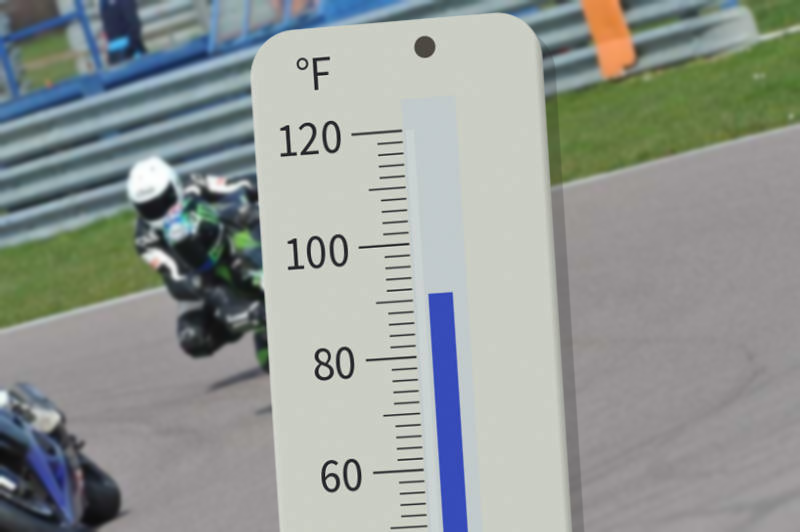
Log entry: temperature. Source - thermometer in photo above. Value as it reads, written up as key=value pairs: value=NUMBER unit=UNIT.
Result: value=91 unit=°F
